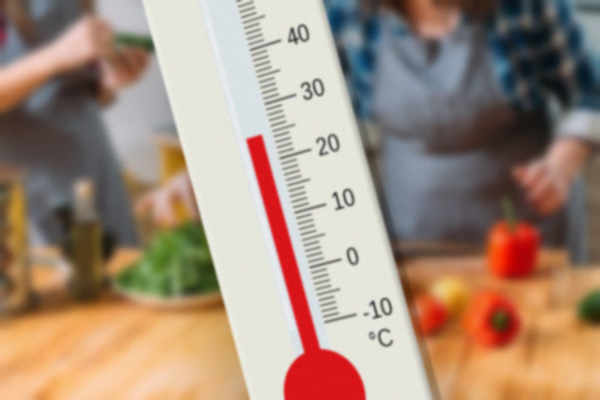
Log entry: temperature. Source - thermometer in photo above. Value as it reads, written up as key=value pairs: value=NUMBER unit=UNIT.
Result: value=25 unit=°C
